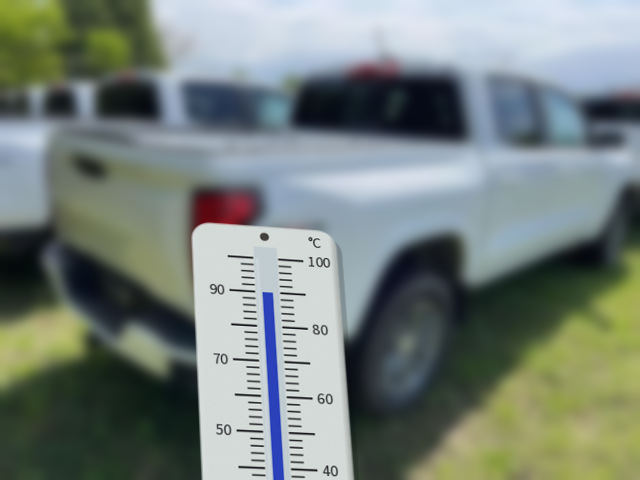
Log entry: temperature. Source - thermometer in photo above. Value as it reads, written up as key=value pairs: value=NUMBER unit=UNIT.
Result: value=90 unit=°C
